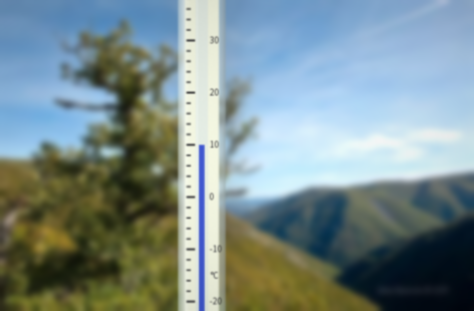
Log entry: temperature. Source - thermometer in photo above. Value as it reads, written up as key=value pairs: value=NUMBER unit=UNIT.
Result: value=10 unit=°C
